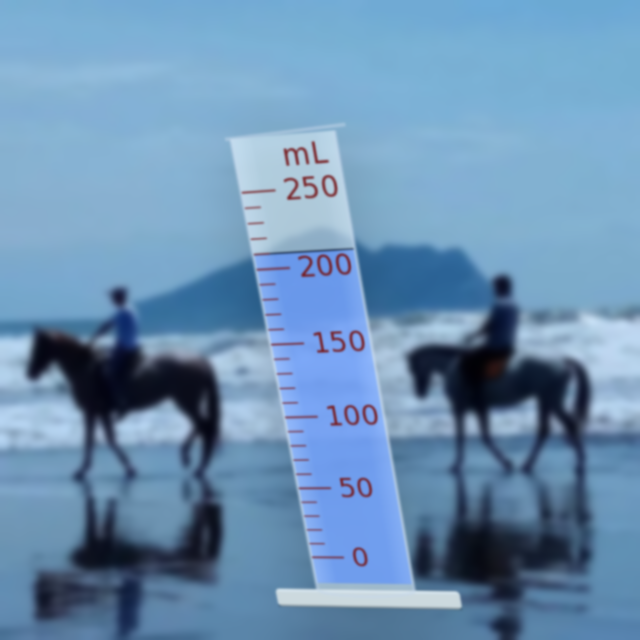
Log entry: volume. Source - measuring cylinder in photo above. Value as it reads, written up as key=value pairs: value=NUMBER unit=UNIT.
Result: value=210 unit=mL
